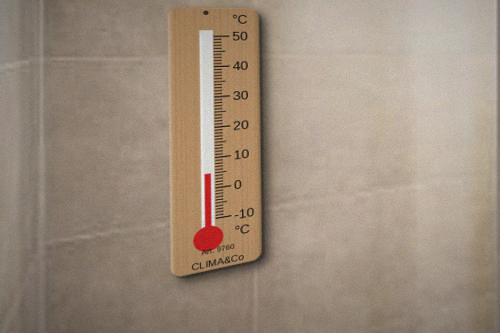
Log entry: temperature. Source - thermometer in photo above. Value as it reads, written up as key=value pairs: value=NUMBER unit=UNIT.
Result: value=5 unit=°C
